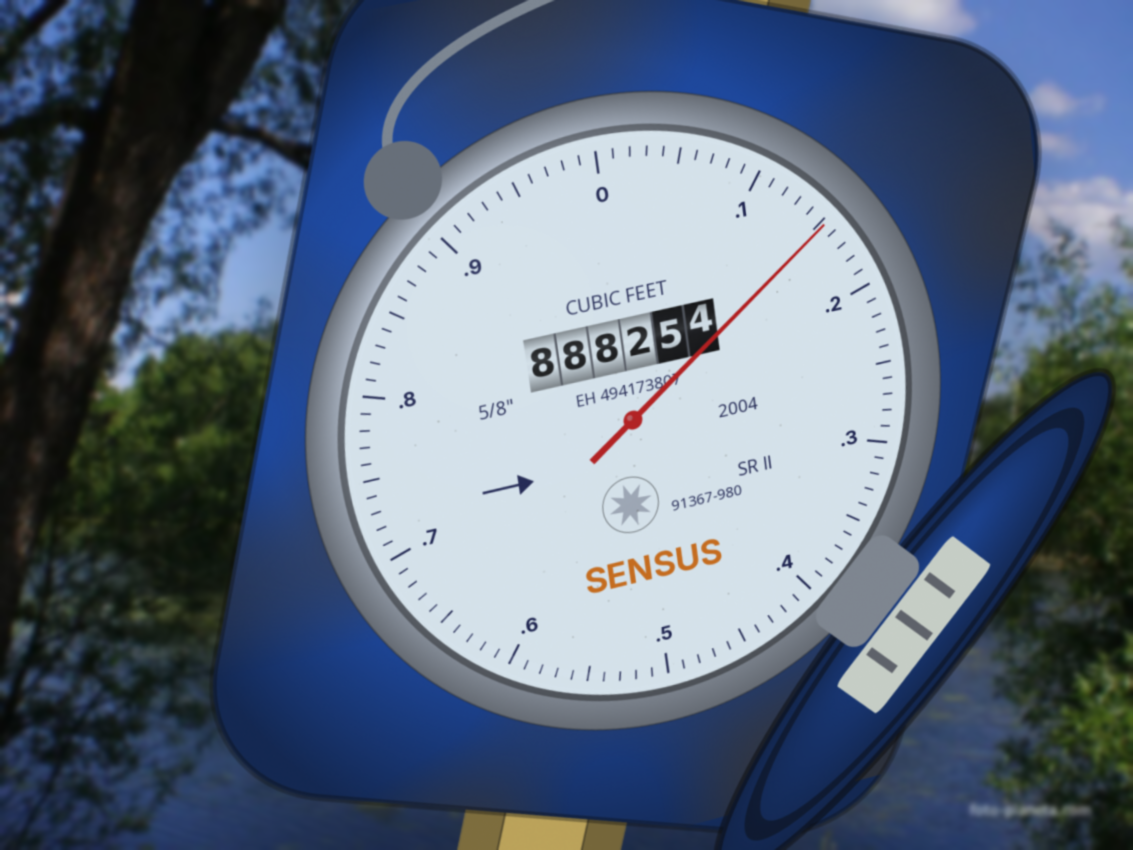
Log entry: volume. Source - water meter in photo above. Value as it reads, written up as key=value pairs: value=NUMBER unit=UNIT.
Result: value=888254.15 unit=ft³
